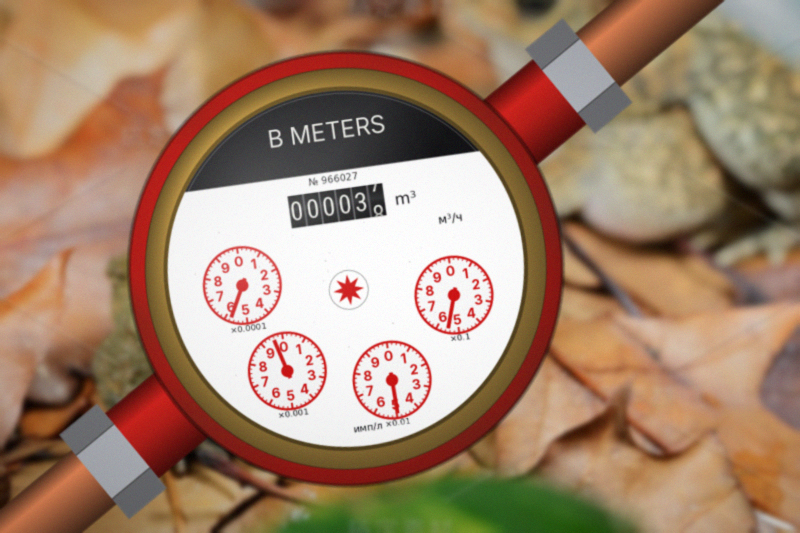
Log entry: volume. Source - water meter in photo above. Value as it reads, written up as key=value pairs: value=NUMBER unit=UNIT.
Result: value=37.5495 unit=m³
